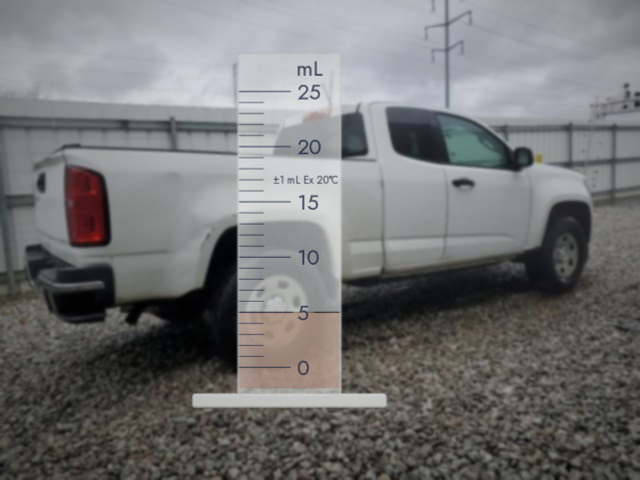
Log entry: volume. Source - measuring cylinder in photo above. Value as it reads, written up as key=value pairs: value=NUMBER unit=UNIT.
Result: value=5 unit=mL
